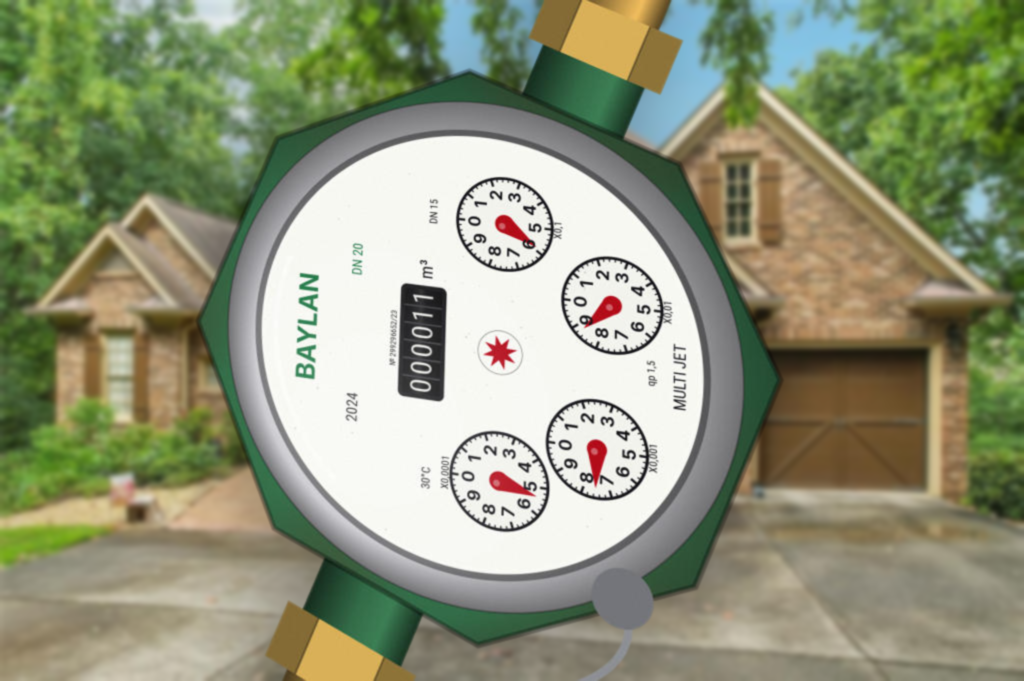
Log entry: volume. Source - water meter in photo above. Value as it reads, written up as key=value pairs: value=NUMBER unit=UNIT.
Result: value=11.5875 unit=m³
